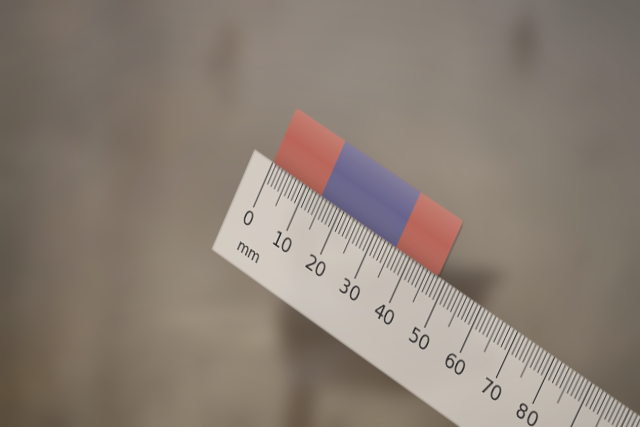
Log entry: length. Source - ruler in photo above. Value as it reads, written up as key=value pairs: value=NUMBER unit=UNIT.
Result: value=48 unit=mm
